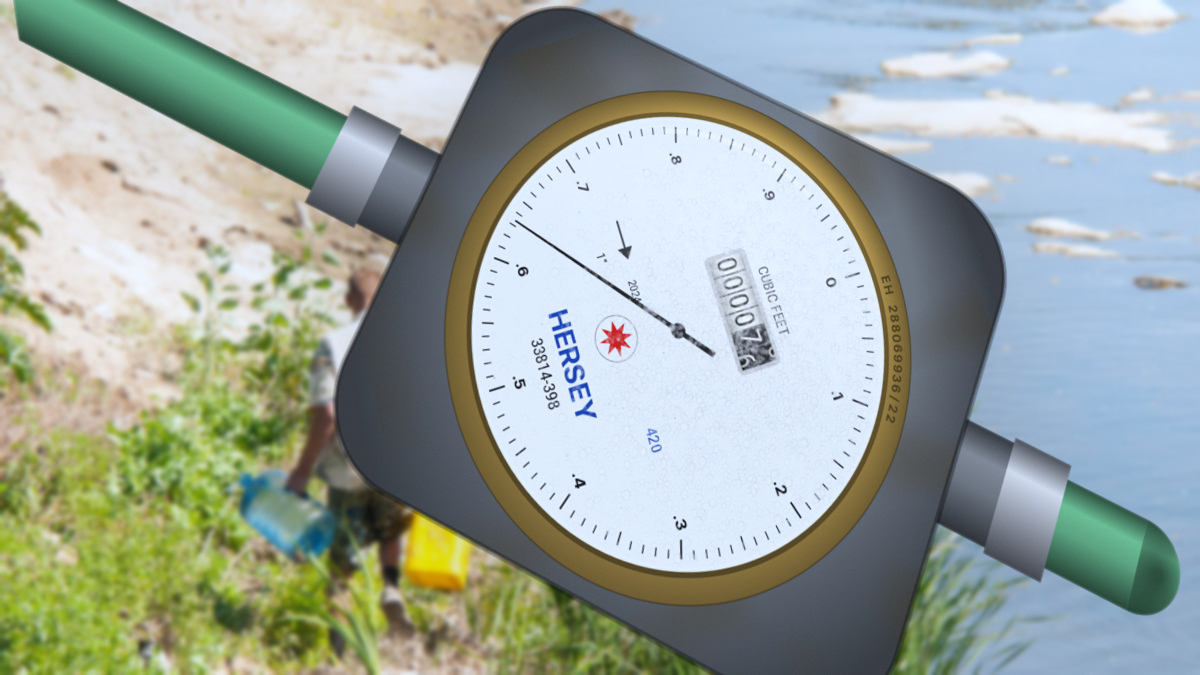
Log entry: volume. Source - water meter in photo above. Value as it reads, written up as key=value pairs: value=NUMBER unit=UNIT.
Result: value=75.63 unit=ft³
